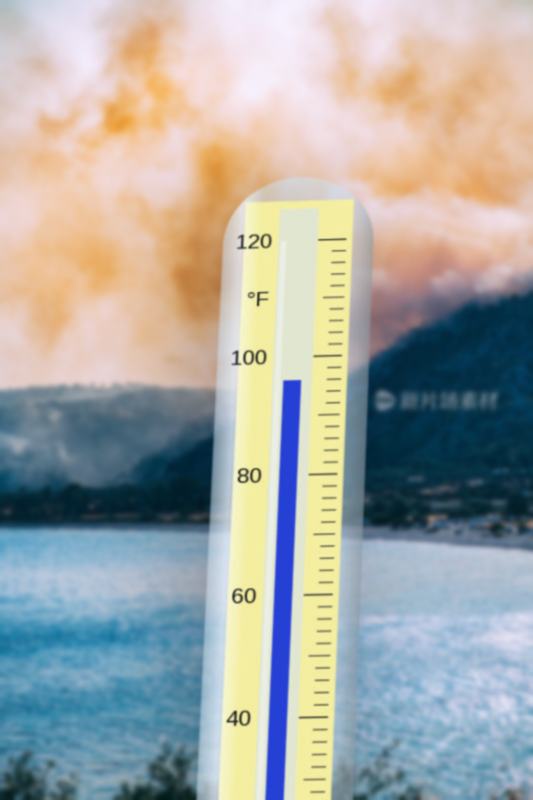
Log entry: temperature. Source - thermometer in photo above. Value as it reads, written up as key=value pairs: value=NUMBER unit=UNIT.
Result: value=96 unit=°F
